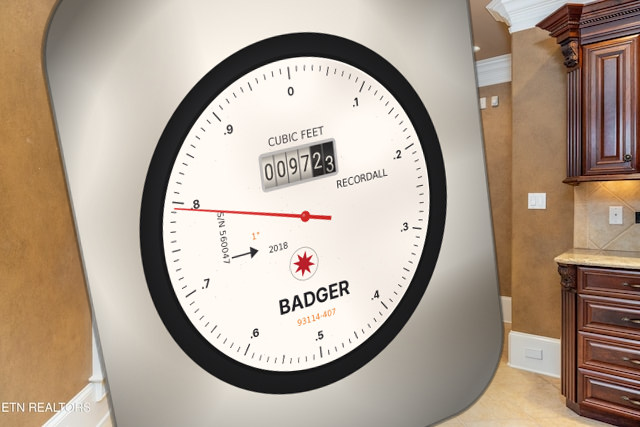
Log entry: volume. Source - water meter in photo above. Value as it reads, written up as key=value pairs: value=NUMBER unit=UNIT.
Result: value=9722.79 unit=ft³
